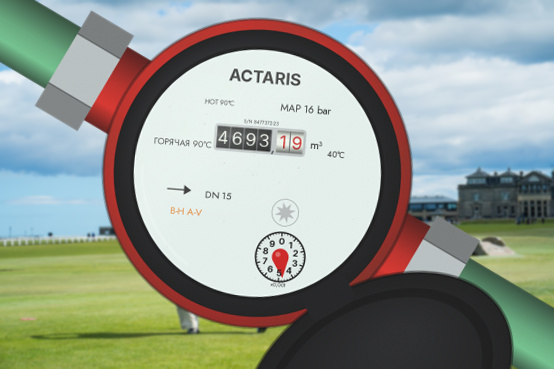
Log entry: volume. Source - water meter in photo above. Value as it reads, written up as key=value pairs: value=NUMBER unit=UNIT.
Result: value=4693.194 unit=m³
